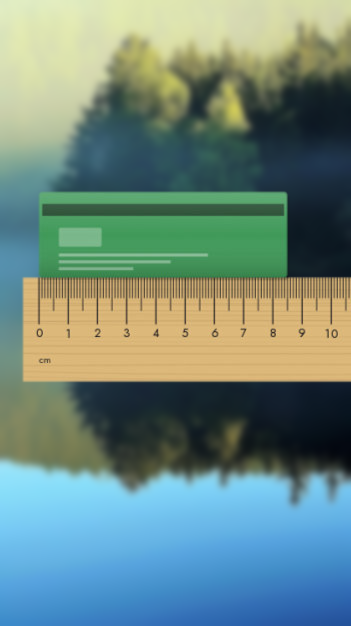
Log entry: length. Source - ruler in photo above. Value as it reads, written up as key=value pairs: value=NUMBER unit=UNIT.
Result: value=8.5 unit=cm
